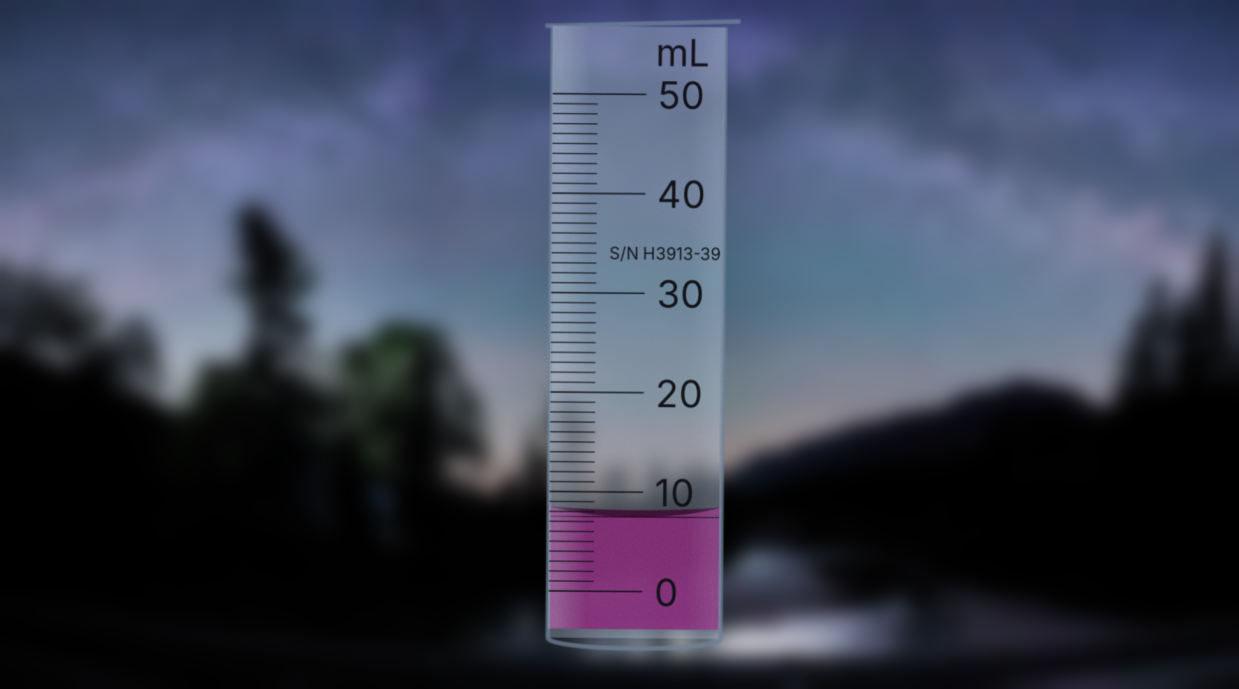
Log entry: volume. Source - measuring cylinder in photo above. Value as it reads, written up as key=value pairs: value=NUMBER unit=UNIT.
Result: value=7.5 unit=mL
